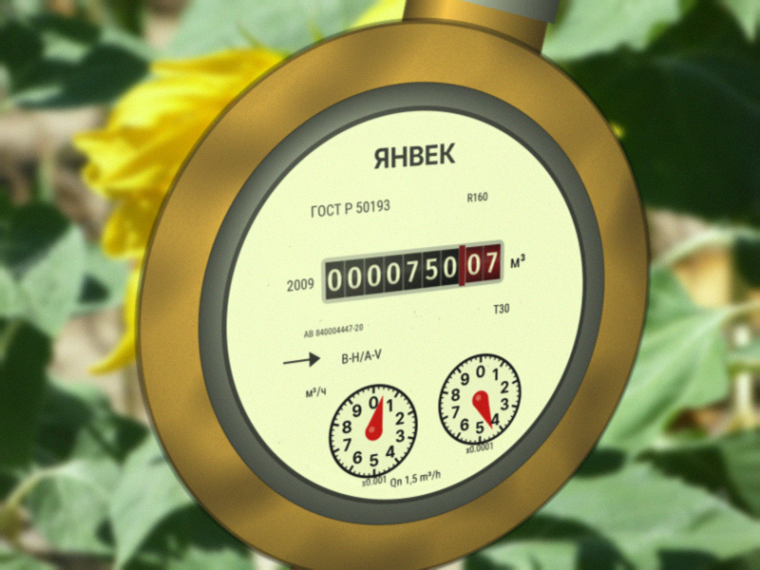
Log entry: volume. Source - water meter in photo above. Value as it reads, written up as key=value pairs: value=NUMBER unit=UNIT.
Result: value=750.0704 unit=m³
